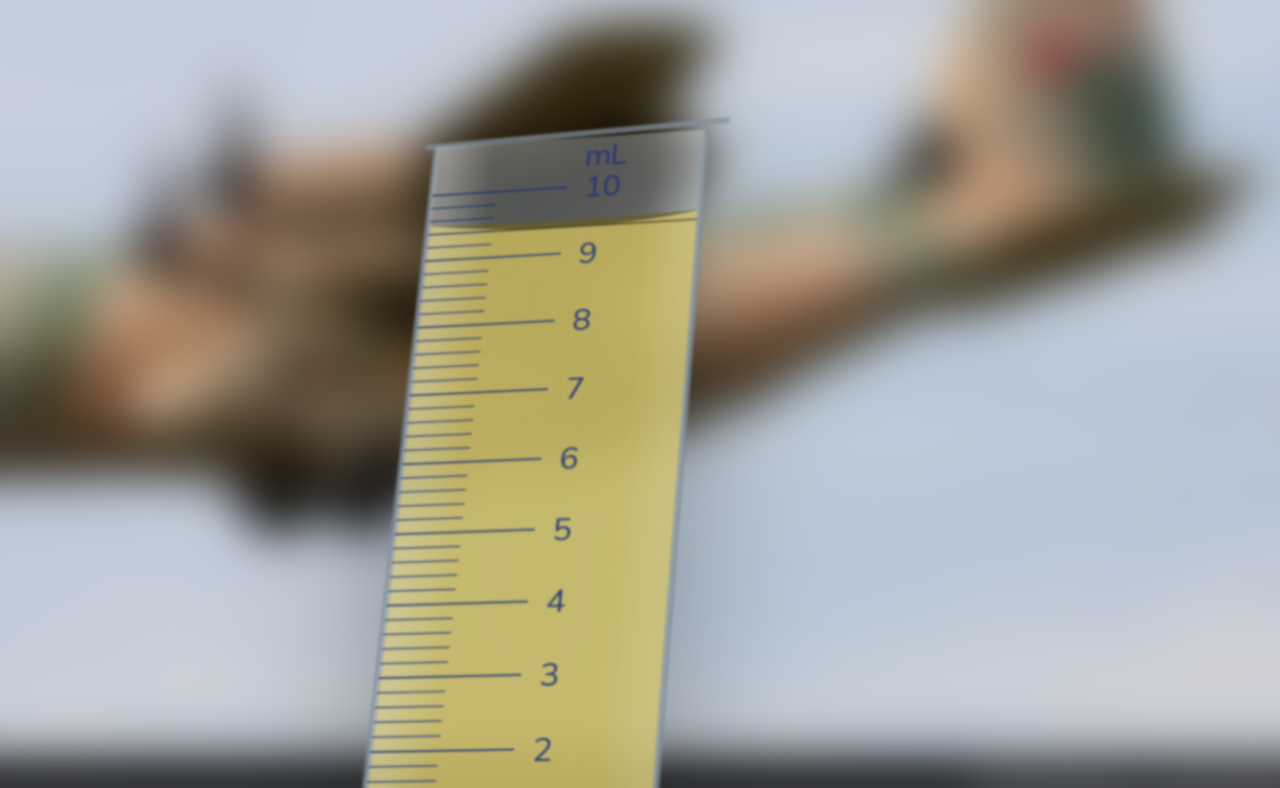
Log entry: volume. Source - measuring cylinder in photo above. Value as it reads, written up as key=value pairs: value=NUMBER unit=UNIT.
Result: value=9.4 unit=mL
